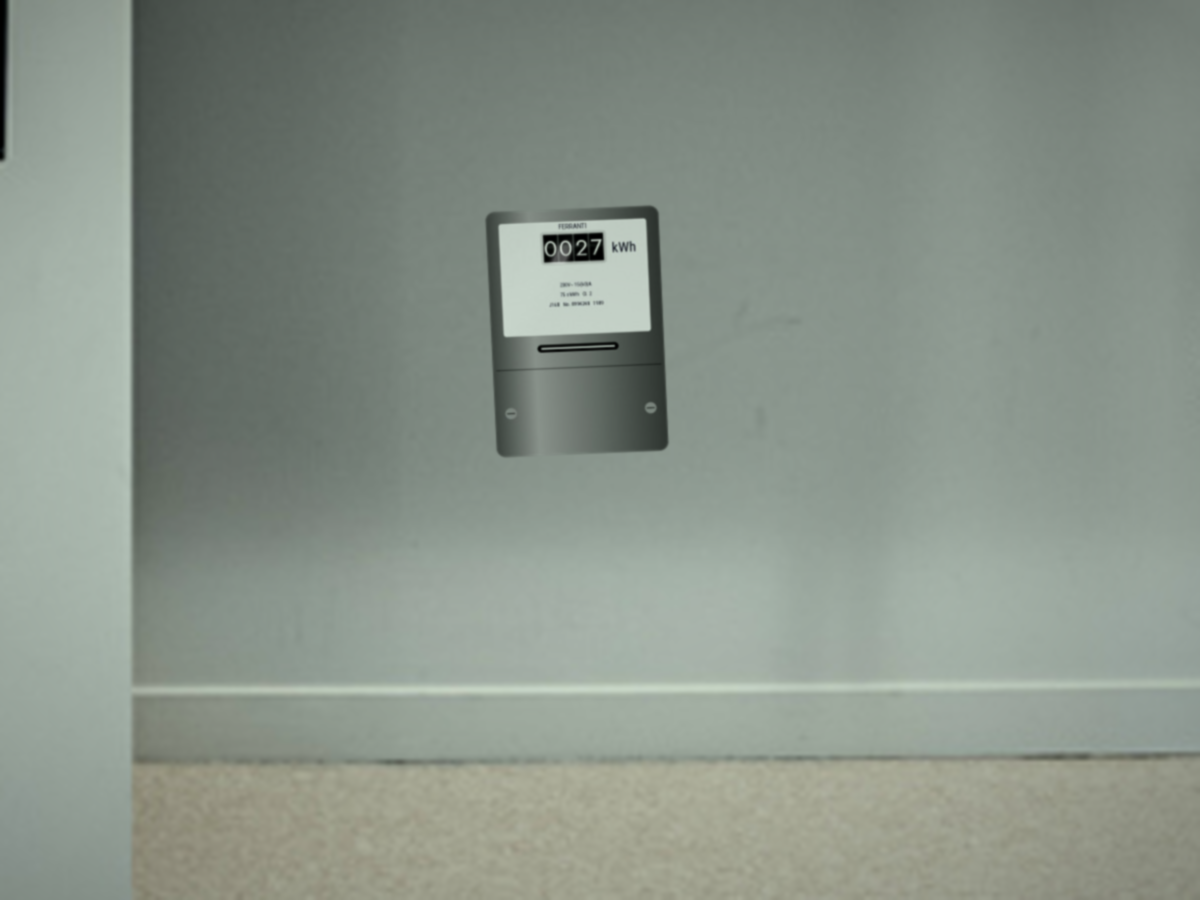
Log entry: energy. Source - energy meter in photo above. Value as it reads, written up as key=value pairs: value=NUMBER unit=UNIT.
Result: value=27 unit=kWh
